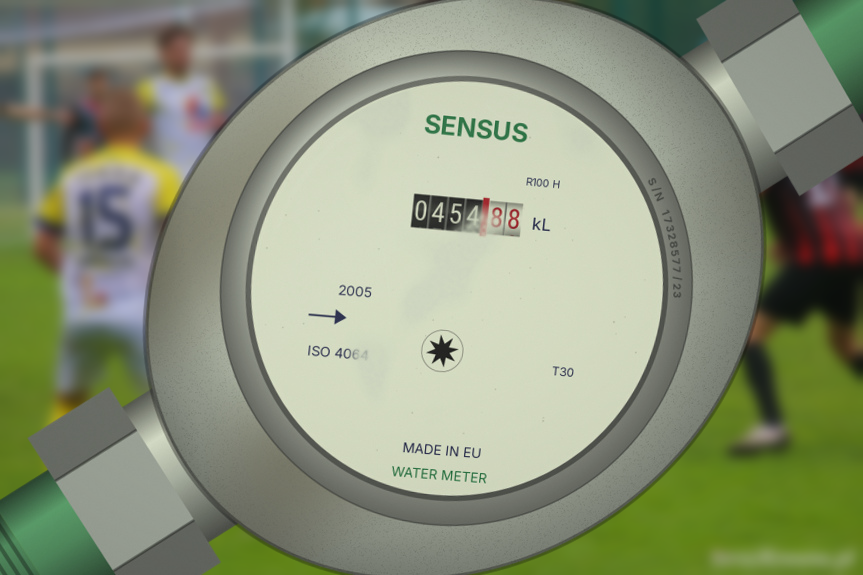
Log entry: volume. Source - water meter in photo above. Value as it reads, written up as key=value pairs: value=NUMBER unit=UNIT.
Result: value=454.88 unit=kL
